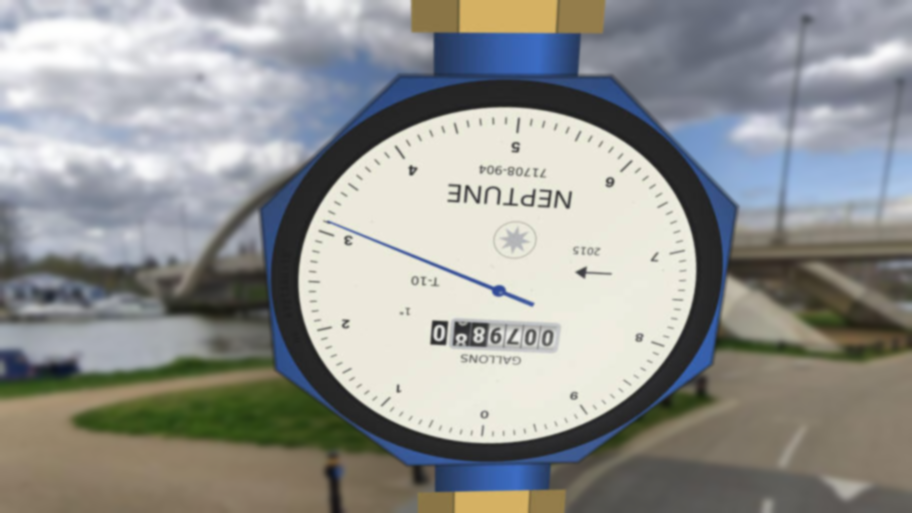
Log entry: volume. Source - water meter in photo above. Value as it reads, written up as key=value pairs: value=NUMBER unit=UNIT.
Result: value=79883.1 unit=gal
